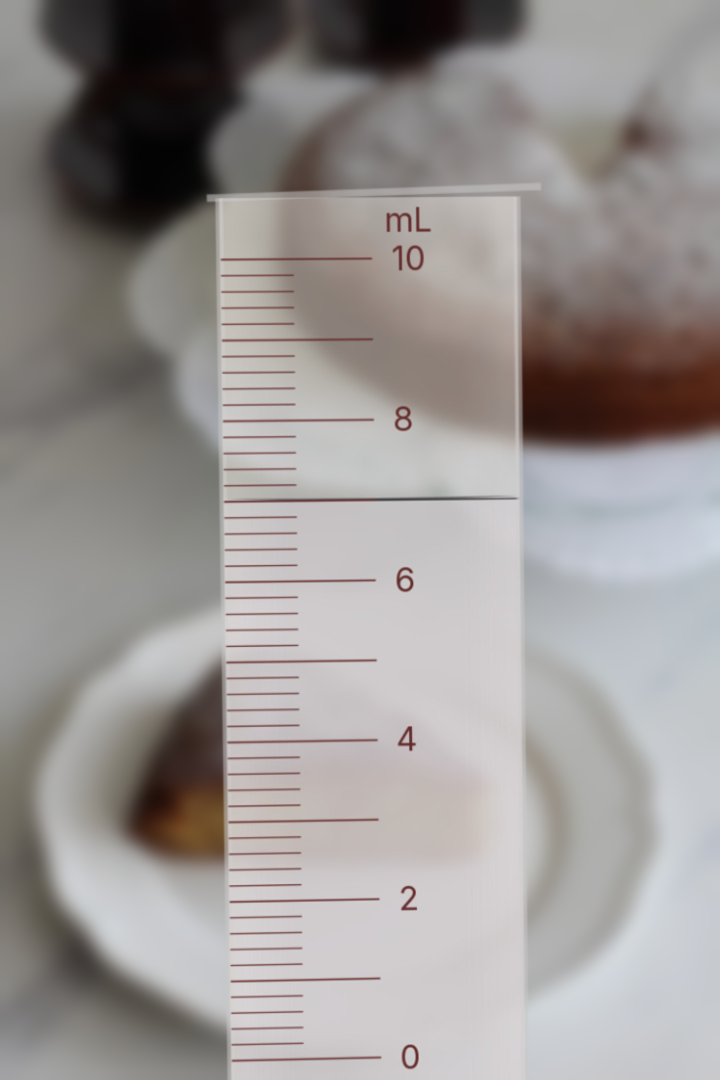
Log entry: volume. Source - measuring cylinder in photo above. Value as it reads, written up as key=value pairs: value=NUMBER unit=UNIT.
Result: value=7 unit=mL
